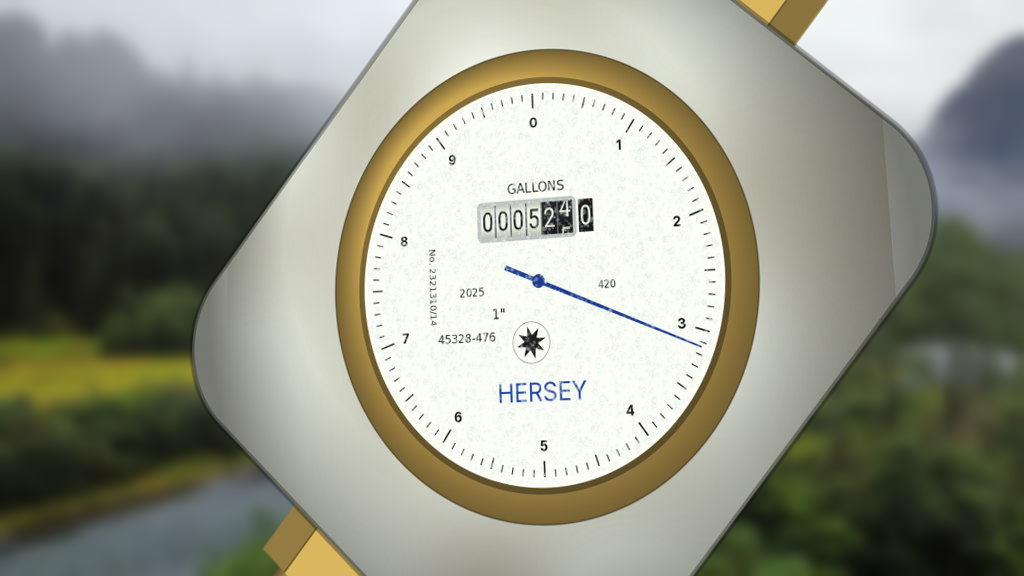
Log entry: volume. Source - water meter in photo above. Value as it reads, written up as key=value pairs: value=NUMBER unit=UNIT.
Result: value=5243.1 unit=gal
